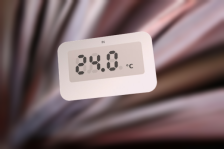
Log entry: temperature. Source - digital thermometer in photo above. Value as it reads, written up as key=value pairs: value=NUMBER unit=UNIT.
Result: value=24.0 unit=°C
